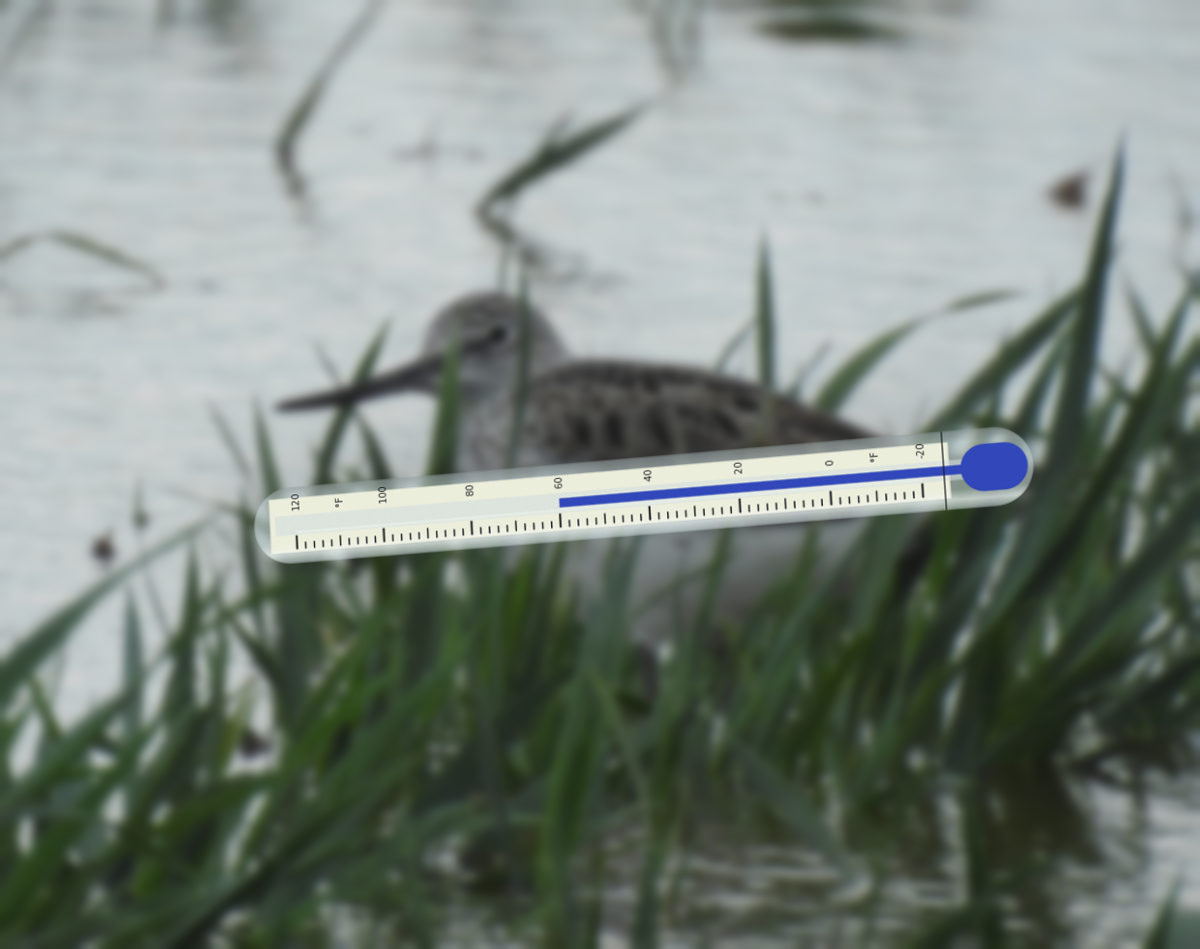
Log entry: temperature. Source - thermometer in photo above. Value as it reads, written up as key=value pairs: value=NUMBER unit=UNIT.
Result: value=60 unit=°F
